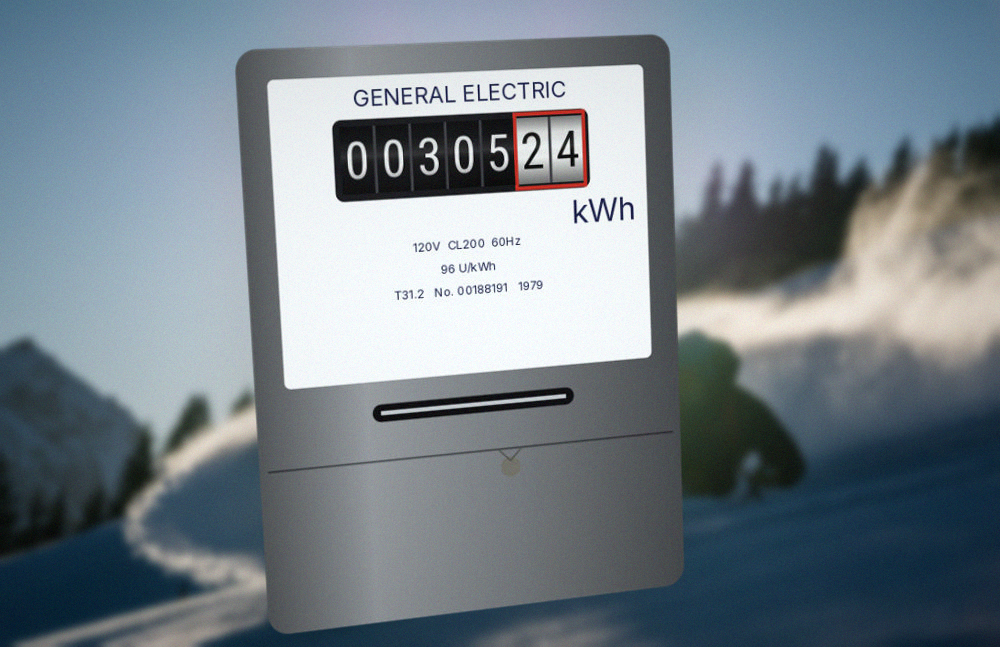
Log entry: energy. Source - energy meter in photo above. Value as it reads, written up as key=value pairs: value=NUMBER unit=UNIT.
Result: value=305.24 unit=kWh
